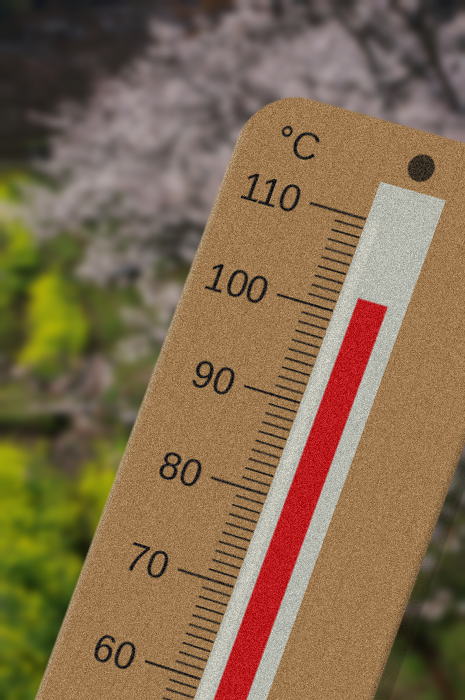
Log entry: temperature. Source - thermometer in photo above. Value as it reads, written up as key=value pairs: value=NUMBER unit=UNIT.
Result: value=102 unit=°C
